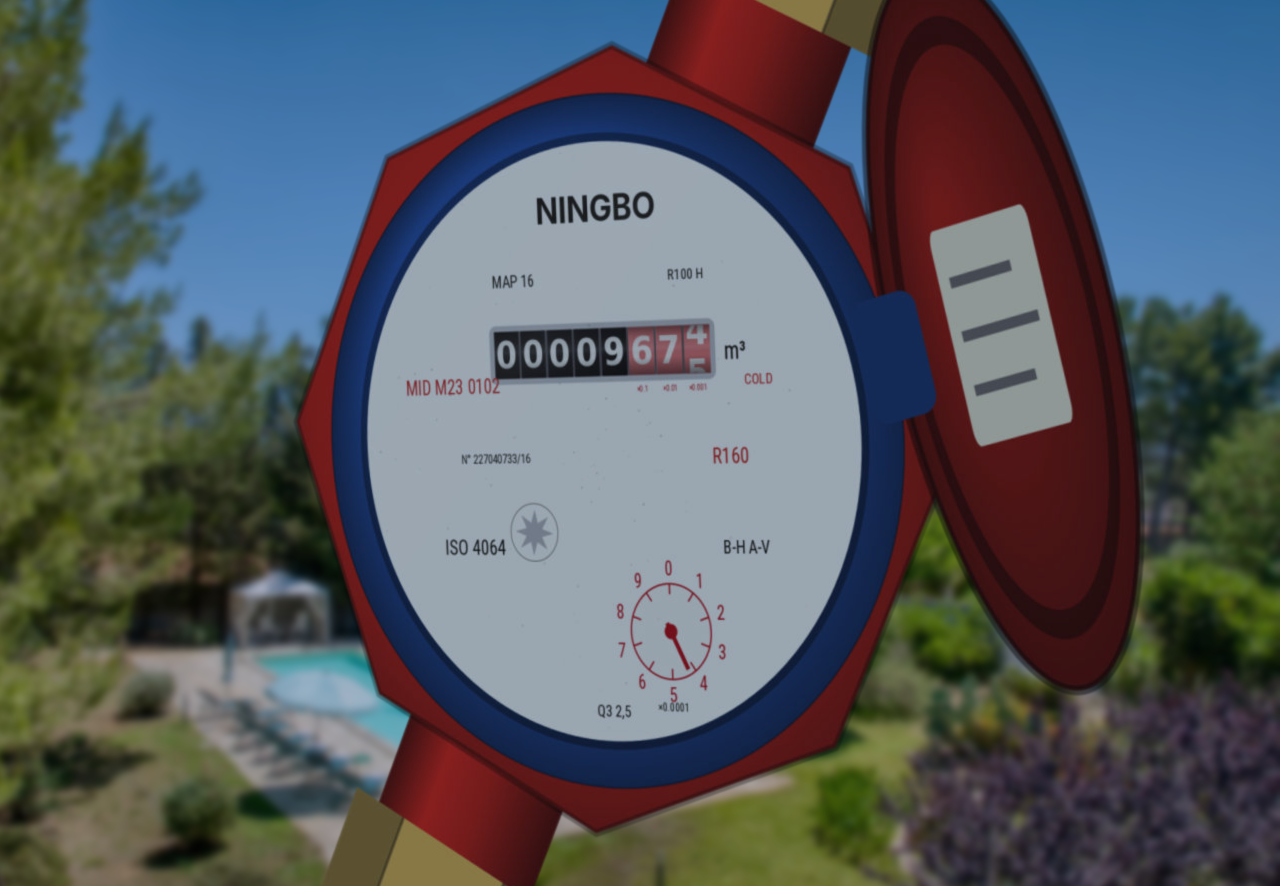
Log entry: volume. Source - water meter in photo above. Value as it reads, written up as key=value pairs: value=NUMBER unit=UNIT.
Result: value=9.6744 unit=m³
